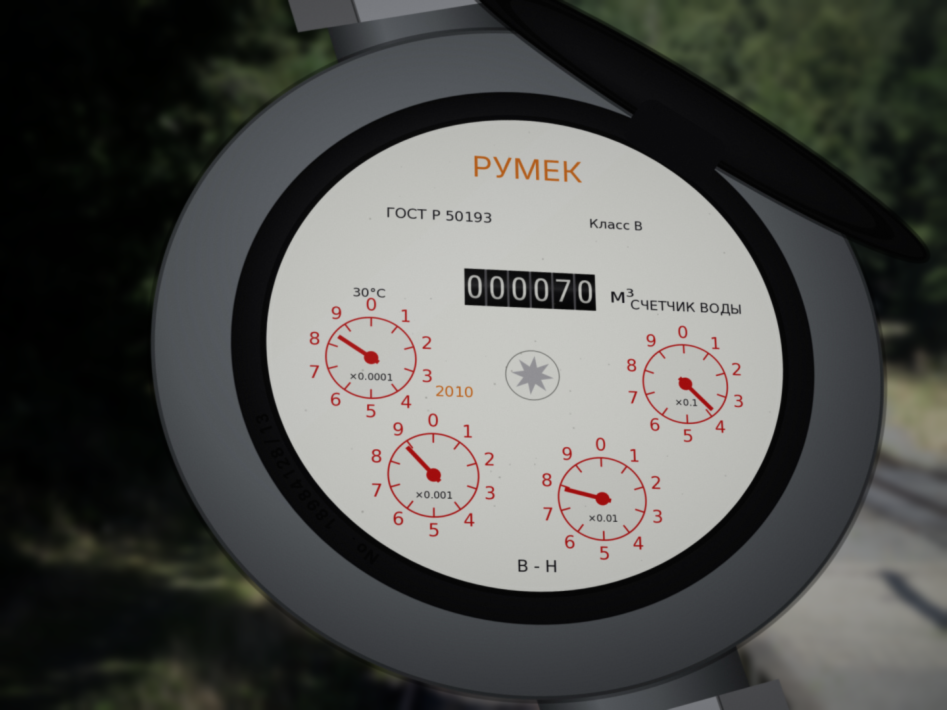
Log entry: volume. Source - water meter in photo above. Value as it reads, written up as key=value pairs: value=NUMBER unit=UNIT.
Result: value=70.3788 unit=m³
